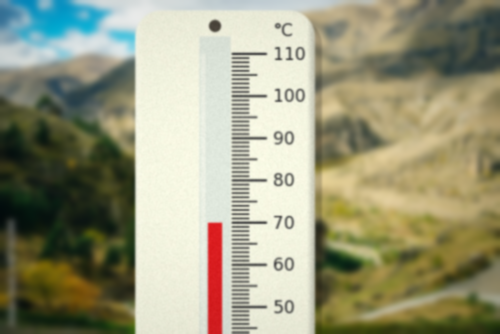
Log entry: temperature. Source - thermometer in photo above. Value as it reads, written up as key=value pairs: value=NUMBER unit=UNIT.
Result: value=70 unit=°C
